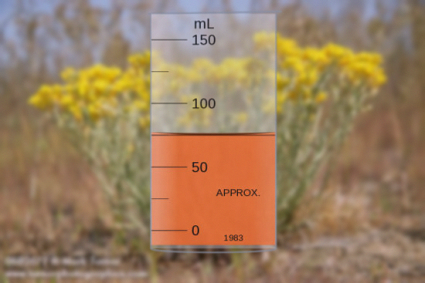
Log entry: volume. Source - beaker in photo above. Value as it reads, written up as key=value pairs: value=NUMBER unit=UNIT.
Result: value=75 unit=mL
